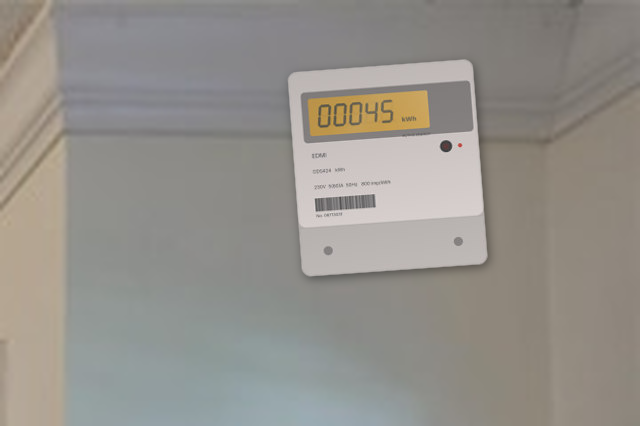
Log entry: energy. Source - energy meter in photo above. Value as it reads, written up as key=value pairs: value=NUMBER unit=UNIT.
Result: value=45 unit=kWh
